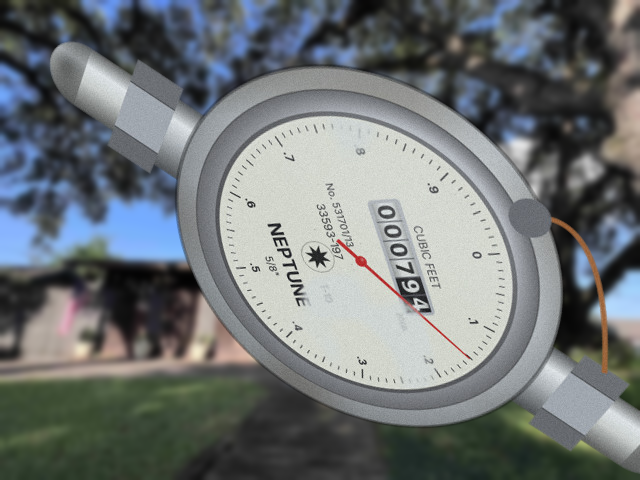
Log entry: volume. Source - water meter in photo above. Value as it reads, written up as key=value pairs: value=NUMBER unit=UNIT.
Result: value=794.15 unit=ft³
